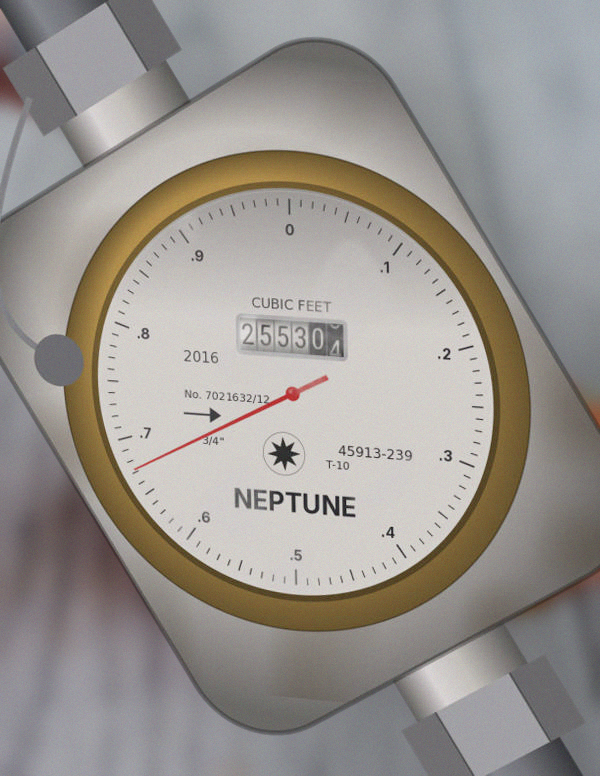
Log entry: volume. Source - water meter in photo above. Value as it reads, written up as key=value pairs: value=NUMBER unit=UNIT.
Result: value=255303.67 unit=ft³
